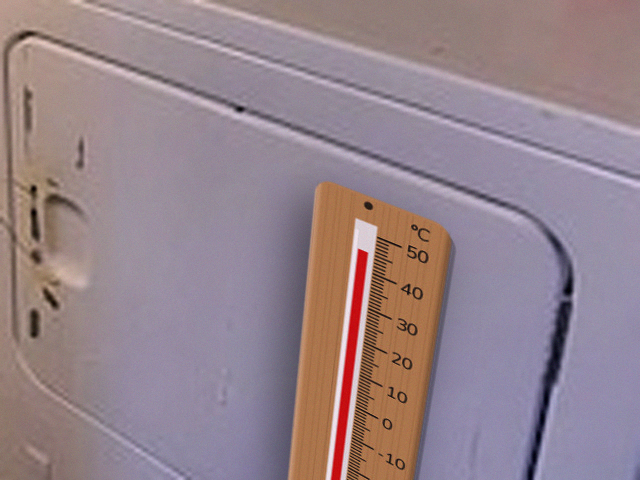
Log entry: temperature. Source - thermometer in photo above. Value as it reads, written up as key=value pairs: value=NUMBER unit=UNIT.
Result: value=45 unit=°C
